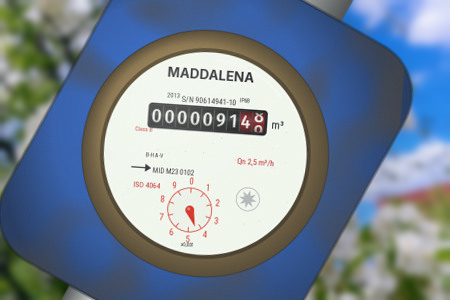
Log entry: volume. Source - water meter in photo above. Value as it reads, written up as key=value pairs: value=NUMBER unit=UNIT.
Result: value=91.484 unit=m³
